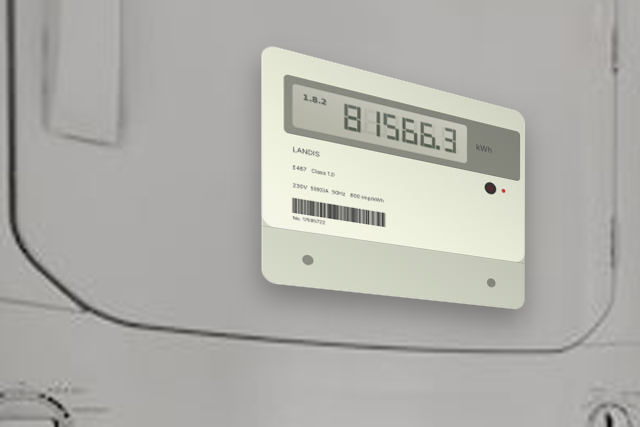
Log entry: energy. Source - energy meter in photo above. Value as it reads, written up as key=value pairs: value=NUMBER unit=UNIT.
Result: value=81566.3 unit=kWh
